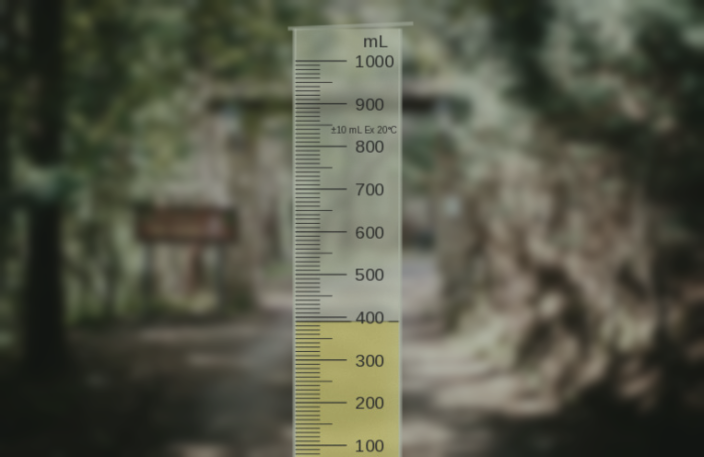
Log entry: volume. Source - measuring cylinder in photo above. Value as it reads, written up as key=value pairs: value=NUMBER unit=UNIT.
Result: value=390 unit=mL
